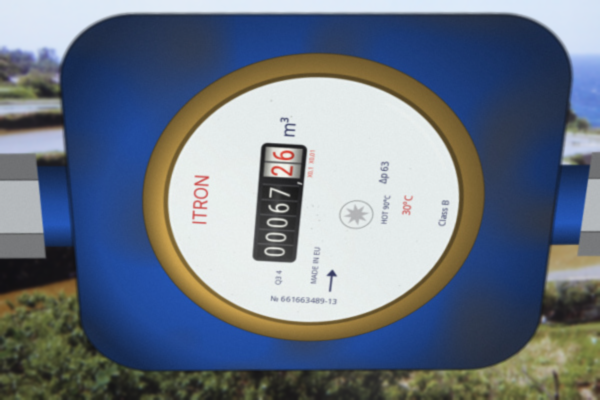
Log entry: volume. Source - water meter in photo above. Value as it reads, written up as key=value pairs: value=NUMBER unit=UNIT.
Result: value=67.26 unit=m³
